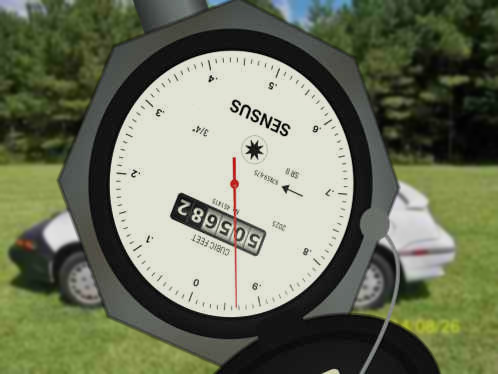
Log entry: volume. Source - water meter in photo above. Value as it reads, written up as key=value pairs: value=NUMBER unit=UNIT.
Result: value=505681.93 unit=ft³
